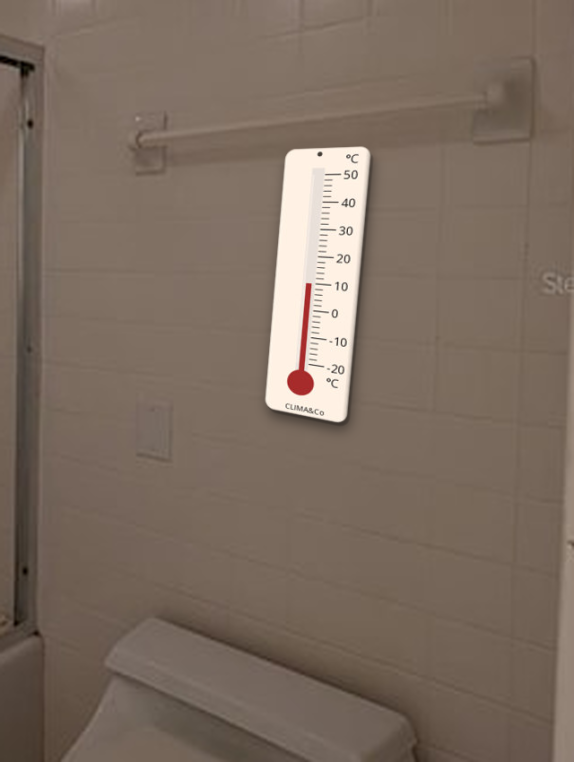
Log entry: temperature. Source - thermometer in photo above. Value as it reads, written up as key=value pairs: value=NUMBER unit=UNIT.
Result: value=10 unit=°C
